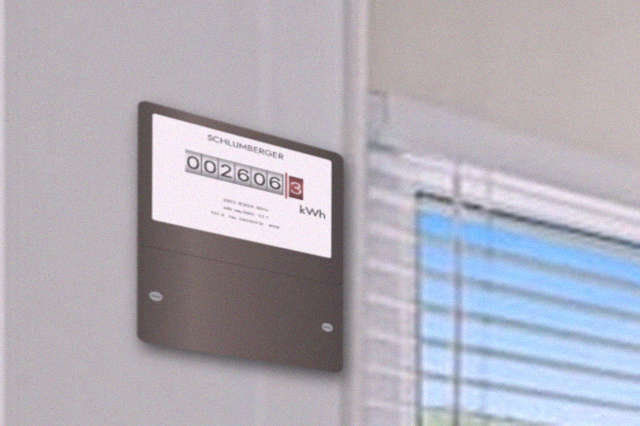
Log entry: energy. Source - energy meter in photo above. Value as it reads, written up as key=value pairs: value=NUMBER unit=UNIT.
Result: value=2606.3 unit=kWh
